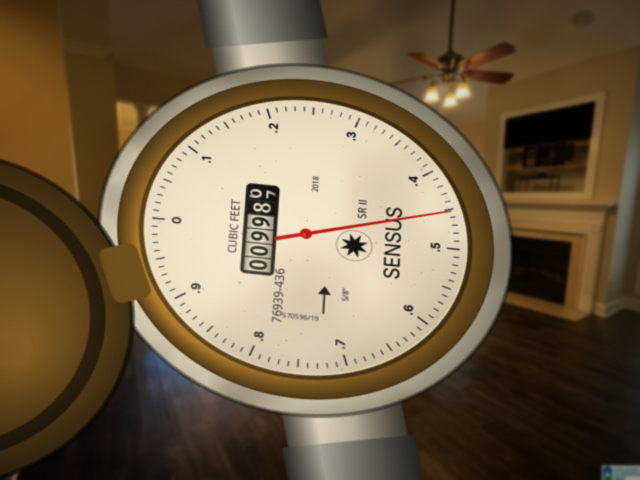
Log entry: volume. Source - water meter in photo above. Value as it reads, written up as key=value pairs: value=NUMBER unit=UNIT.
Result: value=9986.45 unit=ft³
